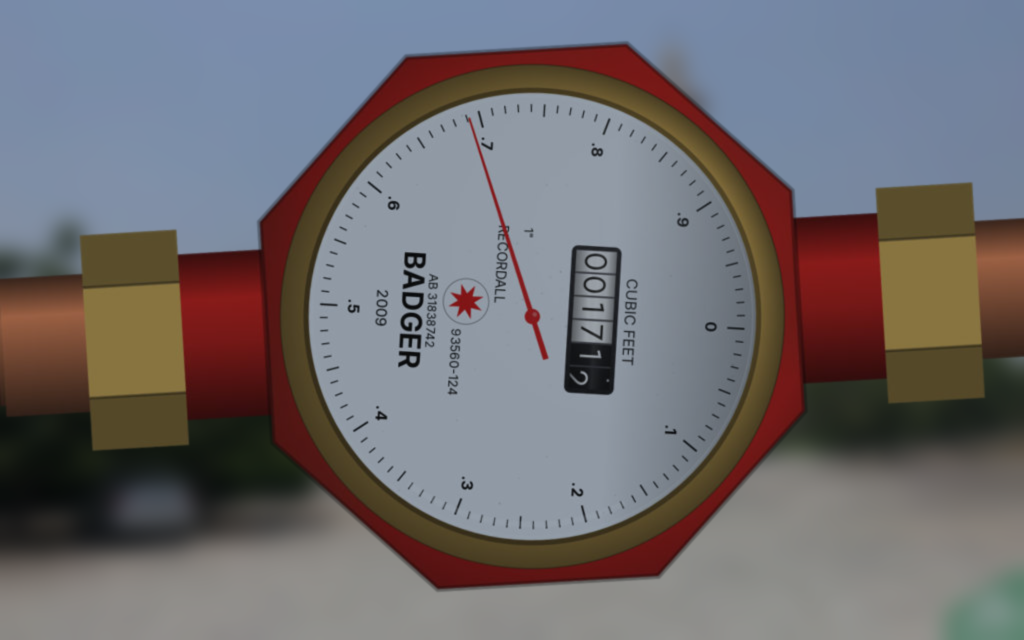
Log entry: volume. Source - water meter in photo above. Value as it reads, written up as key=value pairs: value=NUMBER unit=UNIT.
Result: value=1711.69 unit=ft³
